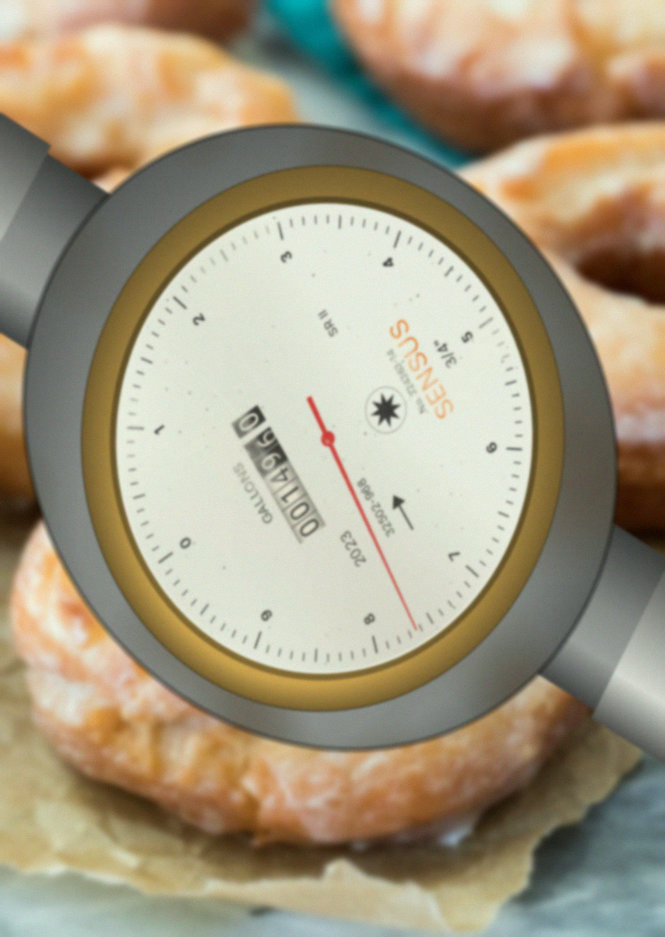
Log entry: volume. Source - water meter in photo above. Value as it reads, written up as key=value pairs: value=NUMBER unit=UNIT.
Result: value=14957.6 unit=gal
